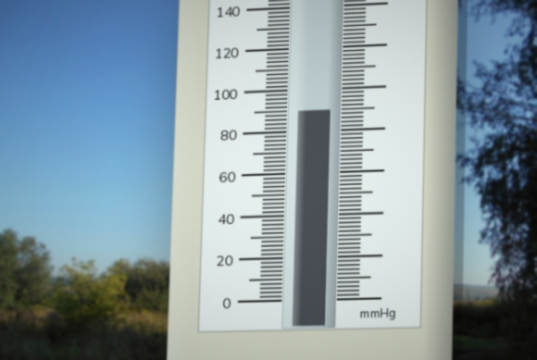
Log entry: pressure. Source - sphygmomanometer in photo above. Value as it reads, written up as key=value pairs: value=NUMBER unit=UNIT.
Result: value=90 unit=mmHg
